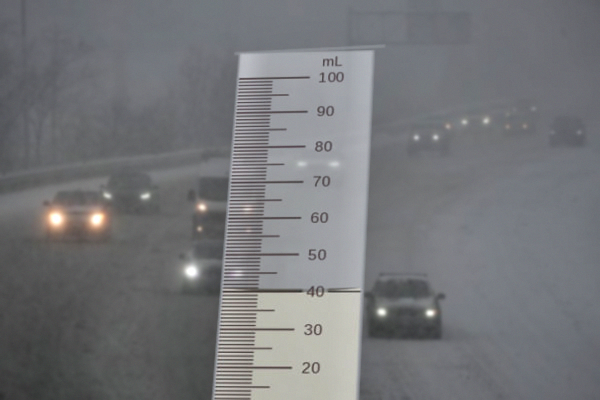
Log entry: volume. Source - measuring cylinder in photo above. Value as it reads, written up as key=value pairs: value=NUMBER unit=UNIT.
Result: value=40 unit=mL
